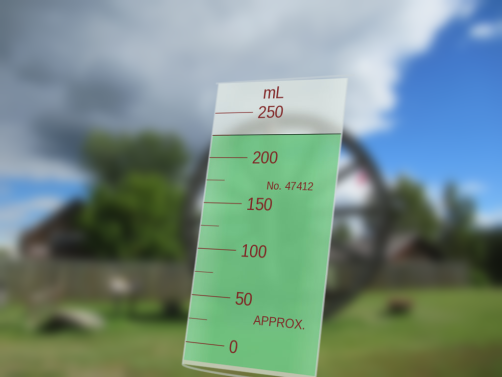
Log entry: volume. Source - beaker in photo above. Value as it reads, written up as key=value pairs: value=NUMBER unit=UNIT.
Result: value=225 unit=mL
